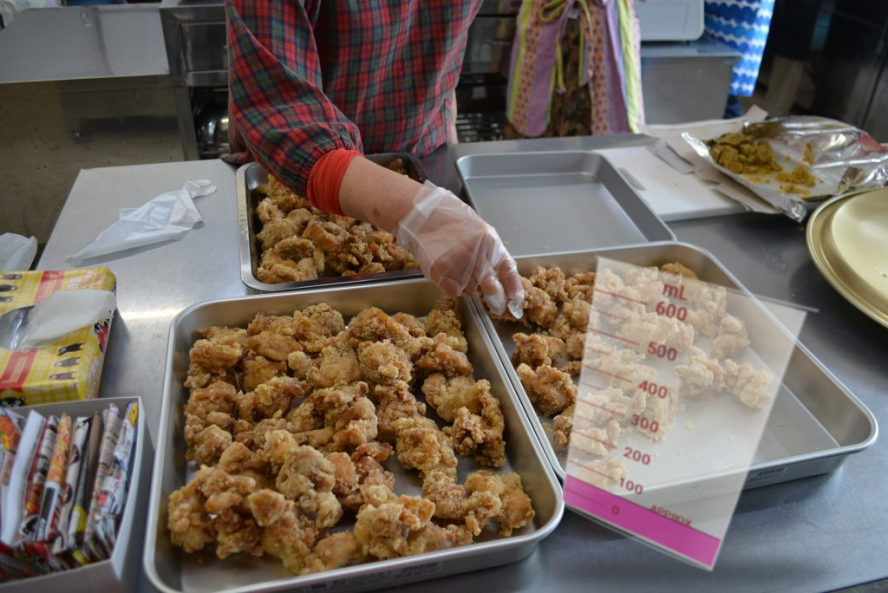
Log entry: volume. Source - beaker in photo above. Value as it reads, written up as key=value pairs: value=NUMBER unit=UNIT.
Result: value=50 unit=mL
